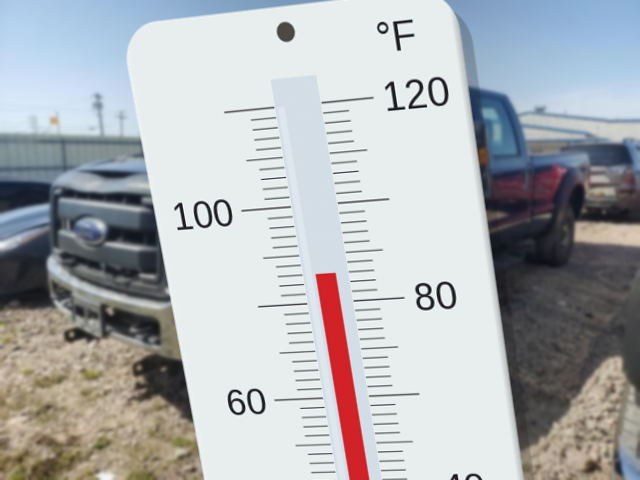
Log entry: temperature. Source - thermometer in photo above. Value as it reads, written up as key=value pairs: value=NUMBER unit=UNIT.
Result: value=86 unit=°F
